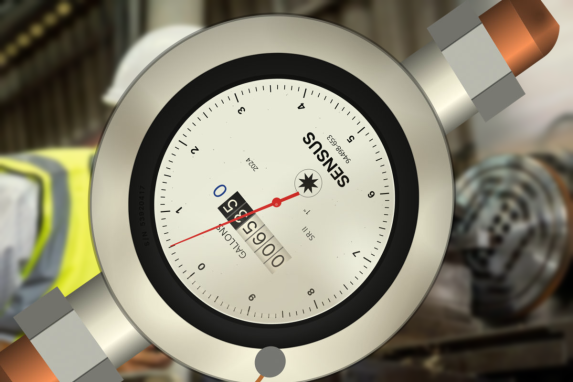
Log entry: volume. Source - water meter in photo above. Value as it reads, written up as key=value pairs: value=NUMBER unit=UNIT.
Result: value=65350.5 unit=gal
